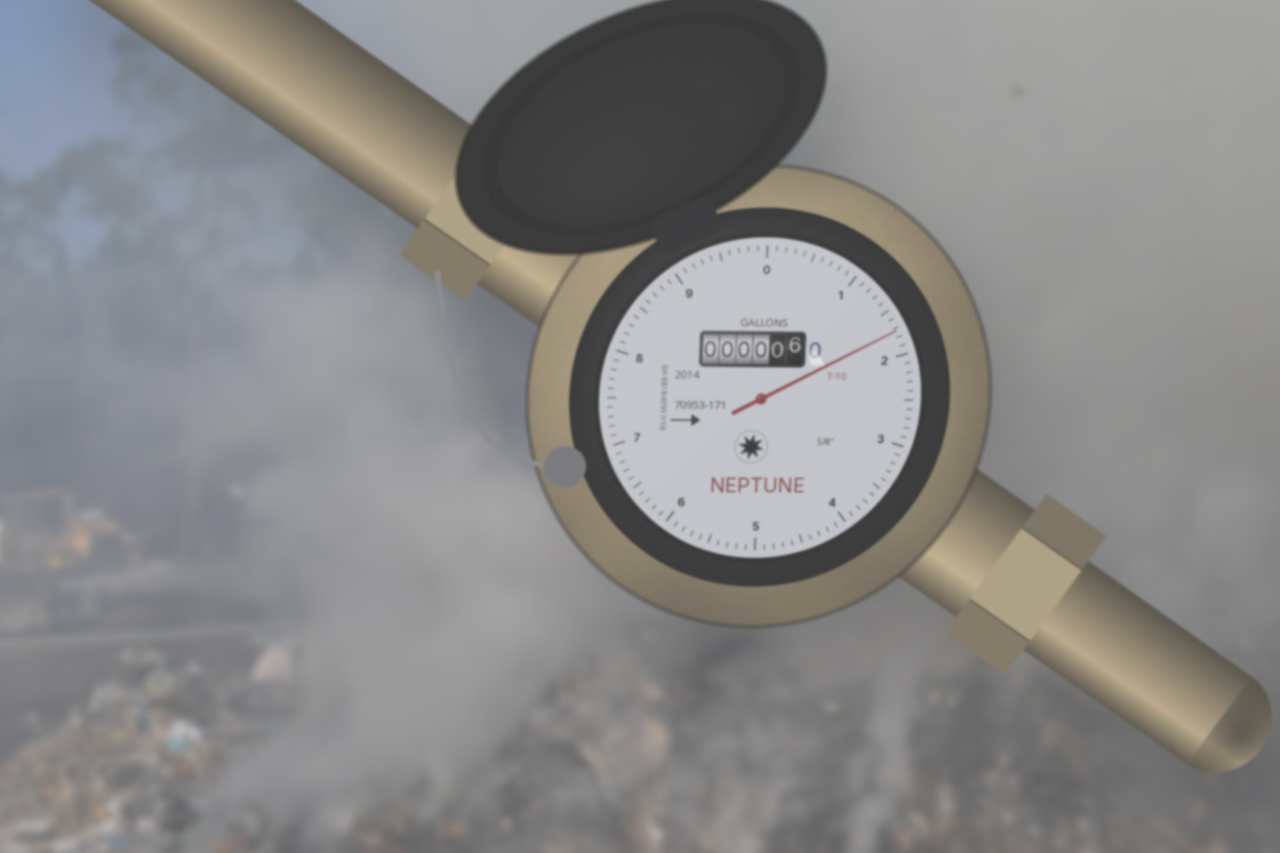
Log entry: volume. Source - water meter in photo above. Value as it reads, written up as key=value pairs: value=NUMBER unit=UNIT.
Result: value=61.7 unit=gal
